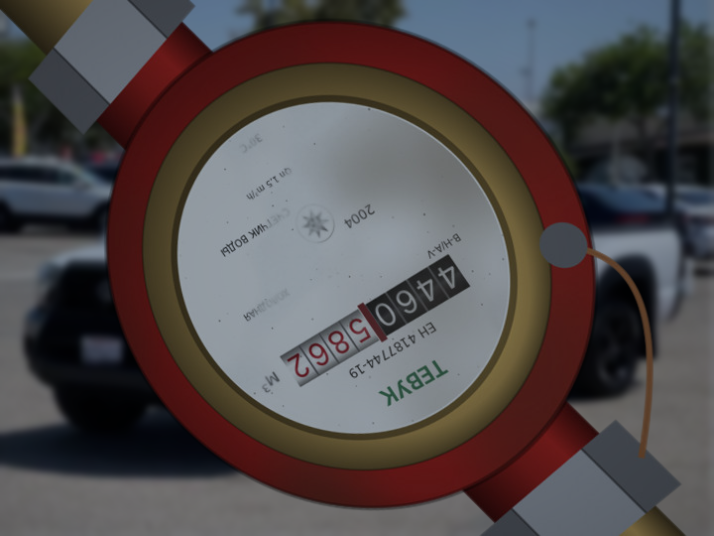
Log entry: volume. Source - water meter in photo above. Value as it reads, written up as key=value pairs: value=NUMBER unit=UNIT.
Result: value=4460.5862 unit=m³
